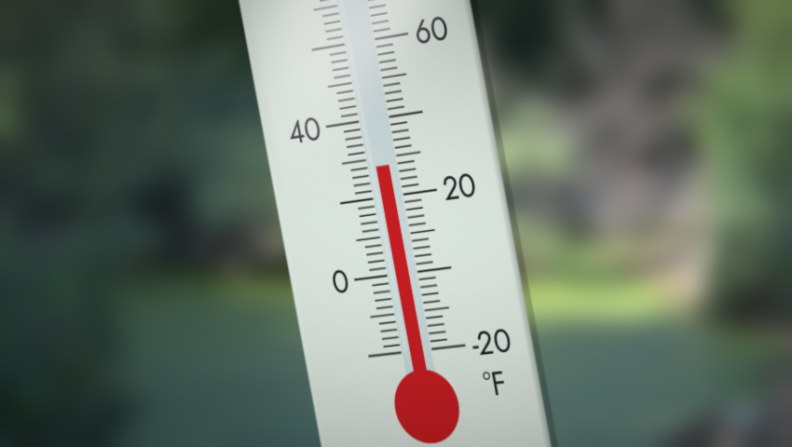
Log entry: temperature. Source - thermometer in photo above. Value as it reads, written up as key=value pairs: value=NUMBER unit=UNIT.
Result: value=28 unit=°F
